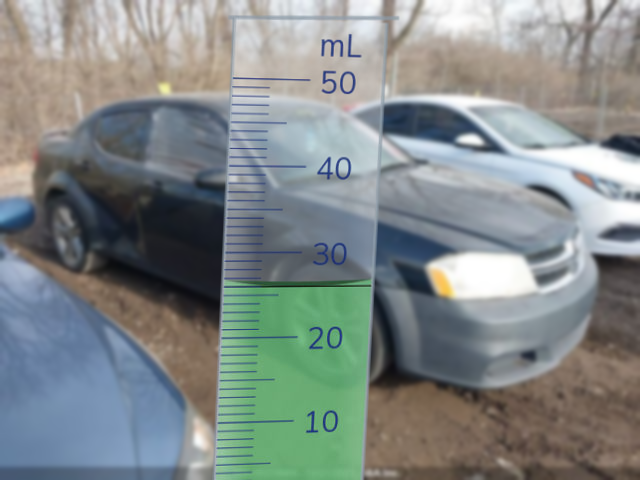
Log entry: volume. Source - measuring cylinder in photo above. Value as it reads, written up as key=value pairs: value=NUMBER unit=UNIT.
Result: value=26 unit=mL
